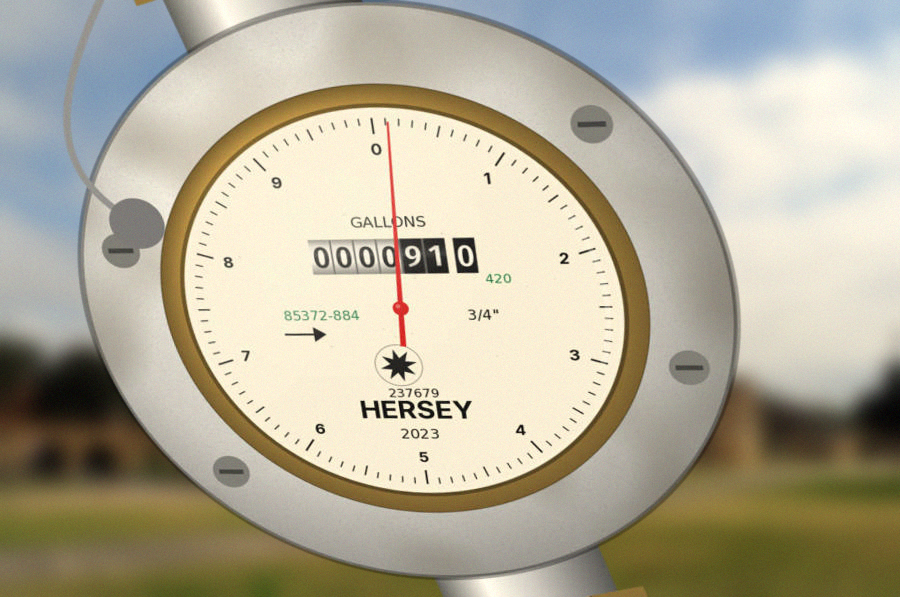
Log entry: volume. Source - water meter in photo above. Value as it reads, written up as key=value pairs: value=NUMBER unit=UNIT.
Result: value=910.1 unit=gal
